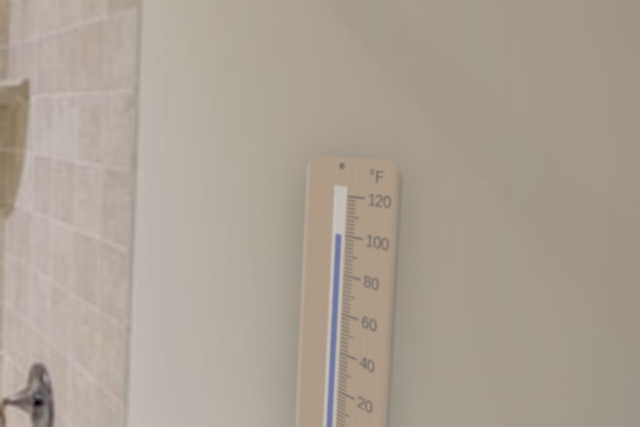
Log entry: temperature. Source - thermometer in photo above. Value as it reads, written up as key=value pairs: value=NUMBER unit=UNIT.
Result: value=100 unit=°F
